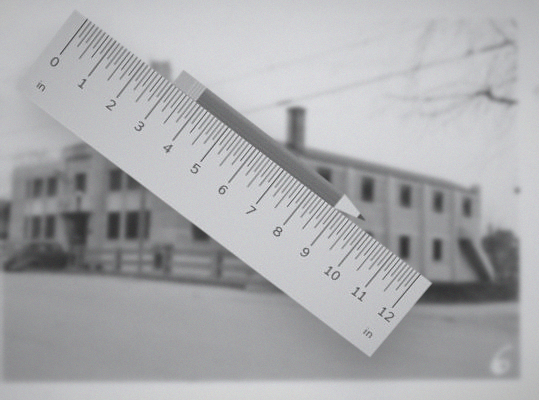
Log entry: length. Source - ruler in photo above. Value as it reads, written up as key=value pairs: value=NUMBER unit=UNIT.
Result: value=6.75 unit=in
